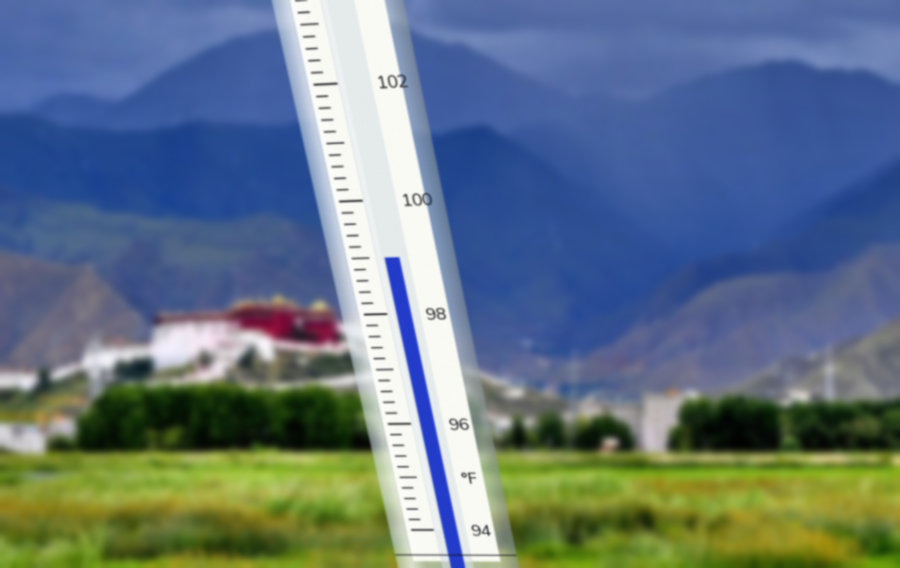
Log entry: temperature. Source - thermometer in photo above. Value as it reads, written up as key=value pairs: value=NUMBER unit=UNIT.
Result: value=99 unit=°F
